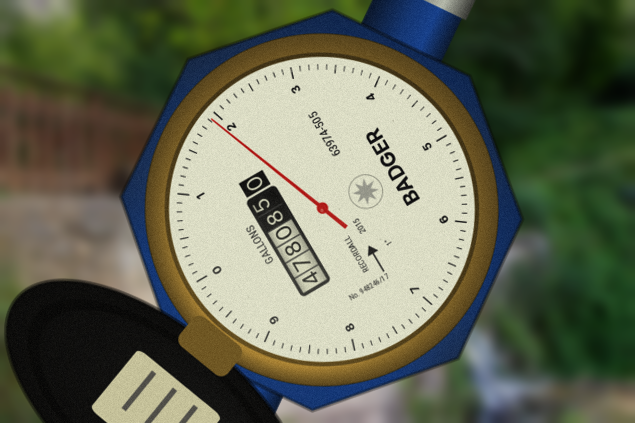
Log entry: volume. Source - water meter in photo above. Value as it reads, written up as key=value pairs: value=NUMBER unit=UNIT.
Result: value=4780851.9 unit=gal
